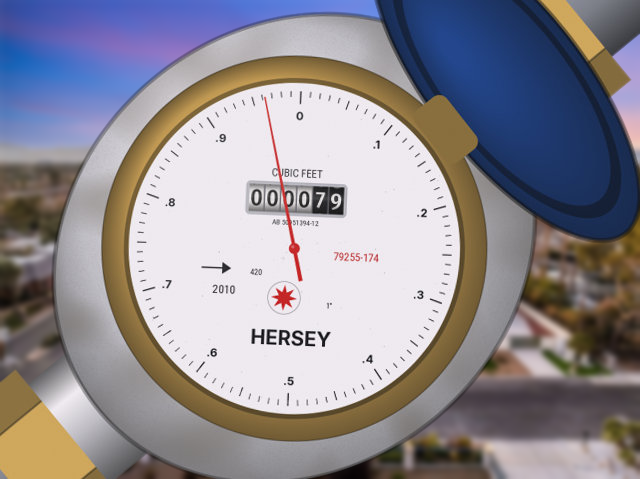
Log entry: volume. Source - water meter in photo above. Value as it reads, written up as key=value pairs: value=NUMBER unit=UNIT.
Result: value=78.96 unit=ft³
